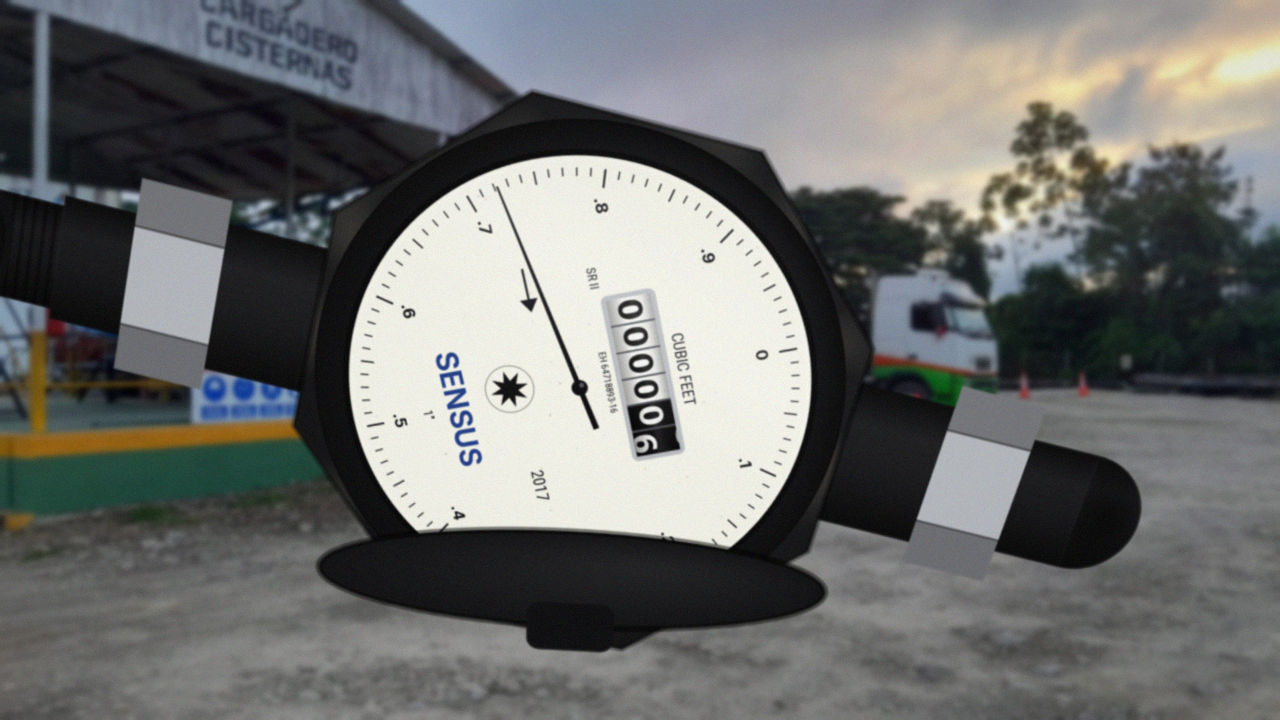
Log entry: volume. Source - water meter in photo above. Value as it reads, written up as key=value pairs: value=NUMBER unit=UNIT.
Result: value=5.72 unit=ft³
